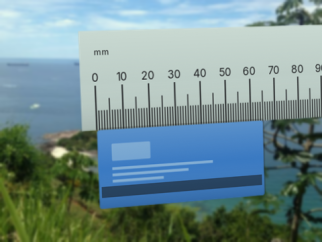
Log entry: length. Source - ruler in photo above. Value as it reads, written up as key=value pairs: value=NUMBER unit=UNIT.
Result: value=65 unit=mm
